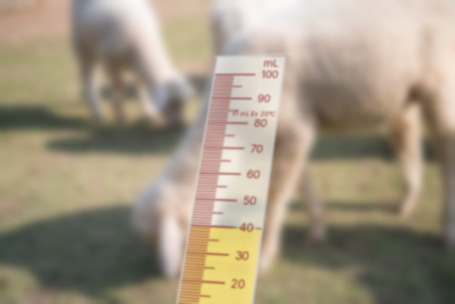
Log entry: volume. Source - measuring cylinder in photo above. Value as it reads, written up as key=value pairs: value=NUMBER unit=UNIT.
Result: value=40 unit=mL
